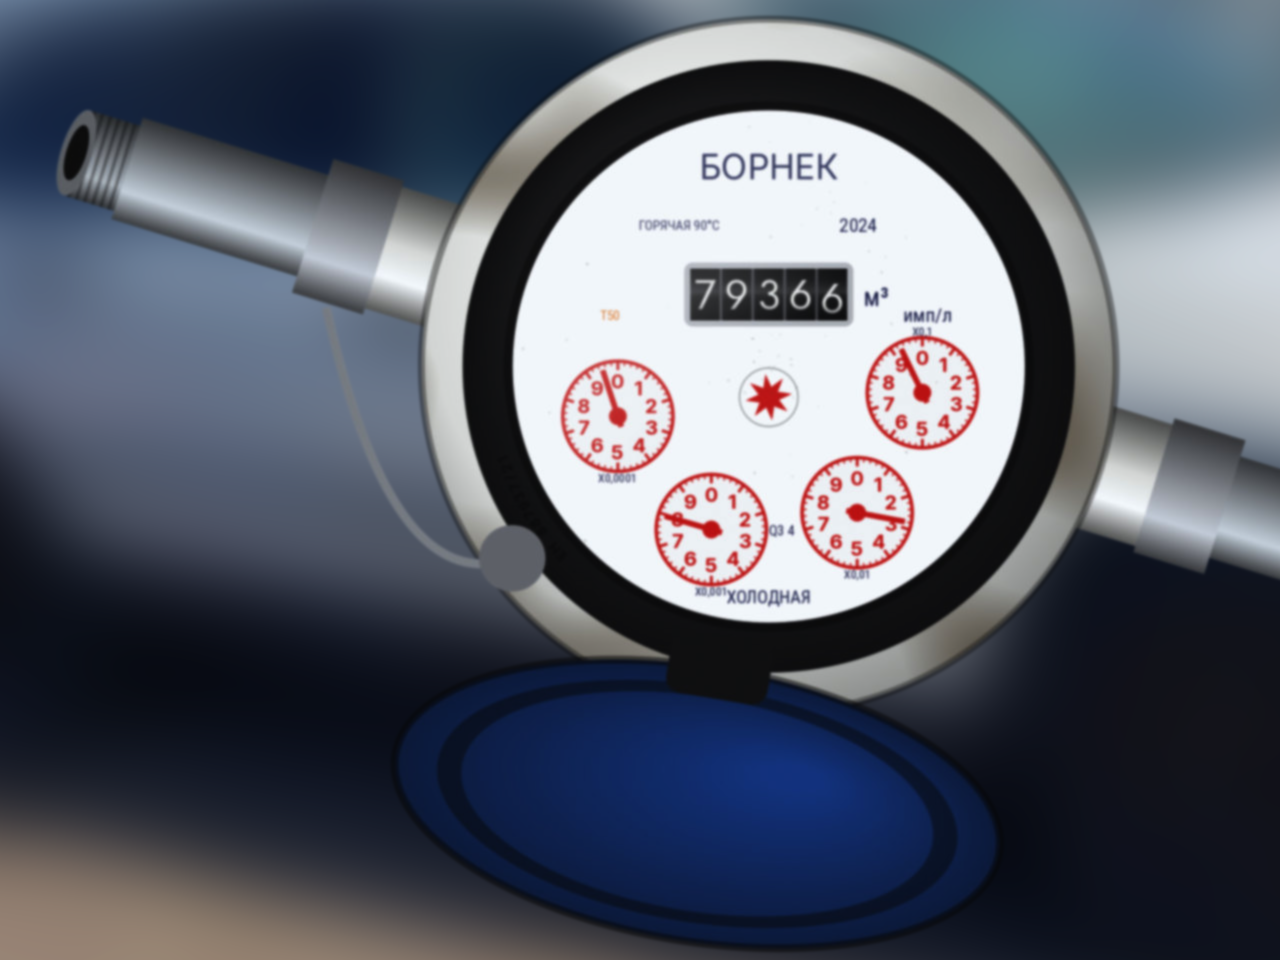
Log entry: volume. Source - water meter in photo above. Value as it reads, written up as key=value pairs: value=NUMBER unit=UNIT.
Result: value=79365.9279 unit=m³
